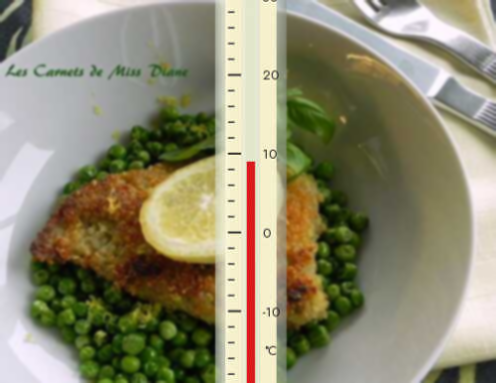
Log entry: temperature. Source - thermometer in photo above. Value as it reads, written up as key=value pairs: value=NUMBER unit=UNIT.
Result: value=9 unit=°C
